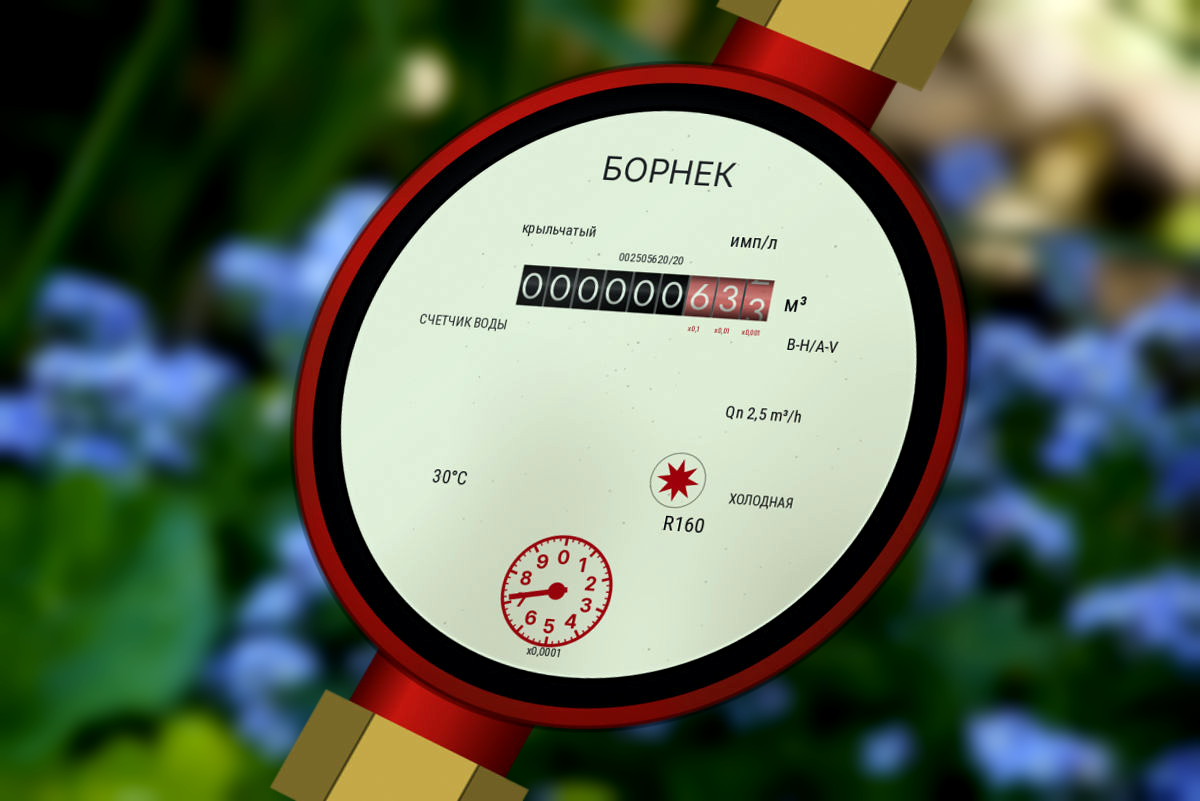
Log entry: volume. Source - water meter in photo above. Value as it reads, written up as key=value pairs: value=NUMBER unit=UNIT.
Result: value=0.6327 unit=m³
